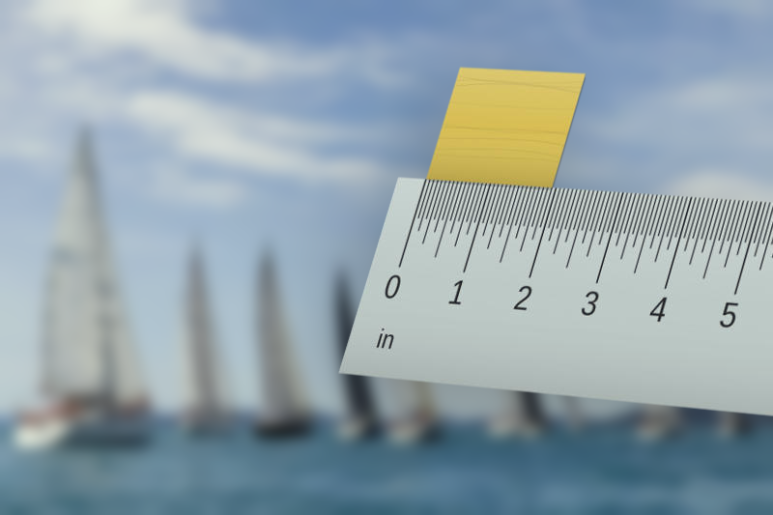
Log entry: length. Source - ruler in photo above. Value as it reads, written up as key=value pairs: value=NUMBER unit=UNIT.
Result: value=1.9375 unit=in
